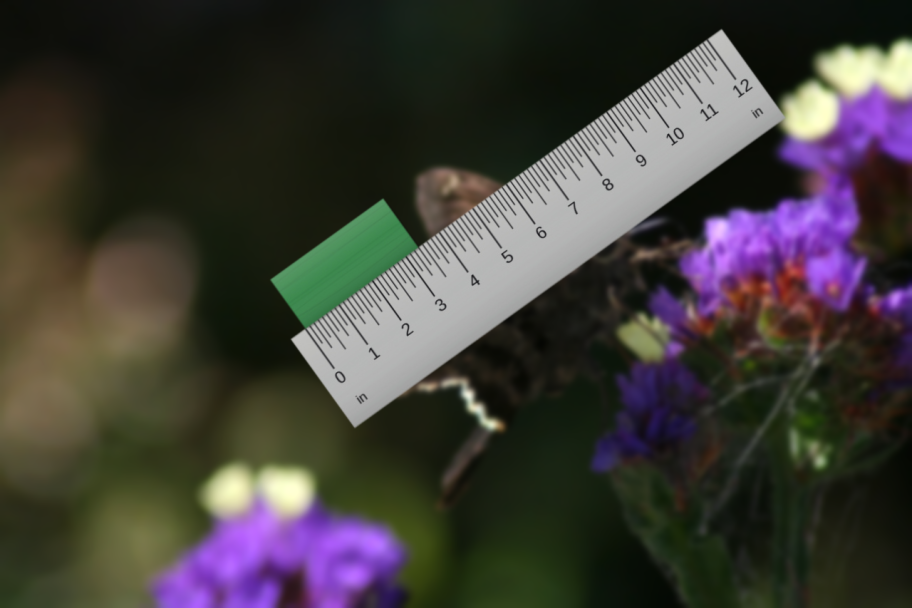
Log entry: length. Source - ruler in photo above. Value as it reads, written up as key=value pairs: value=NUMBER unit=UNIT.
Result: value=3.375 unit=in
